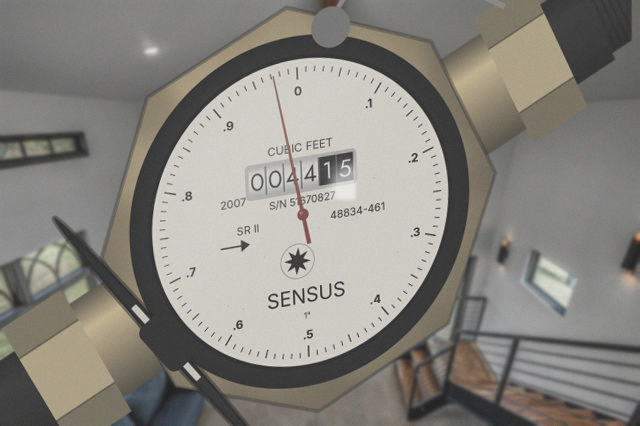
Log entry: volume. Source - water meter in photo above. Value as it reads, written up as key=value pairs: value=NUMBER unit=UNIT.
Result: value=4414.97 unit=ft³
